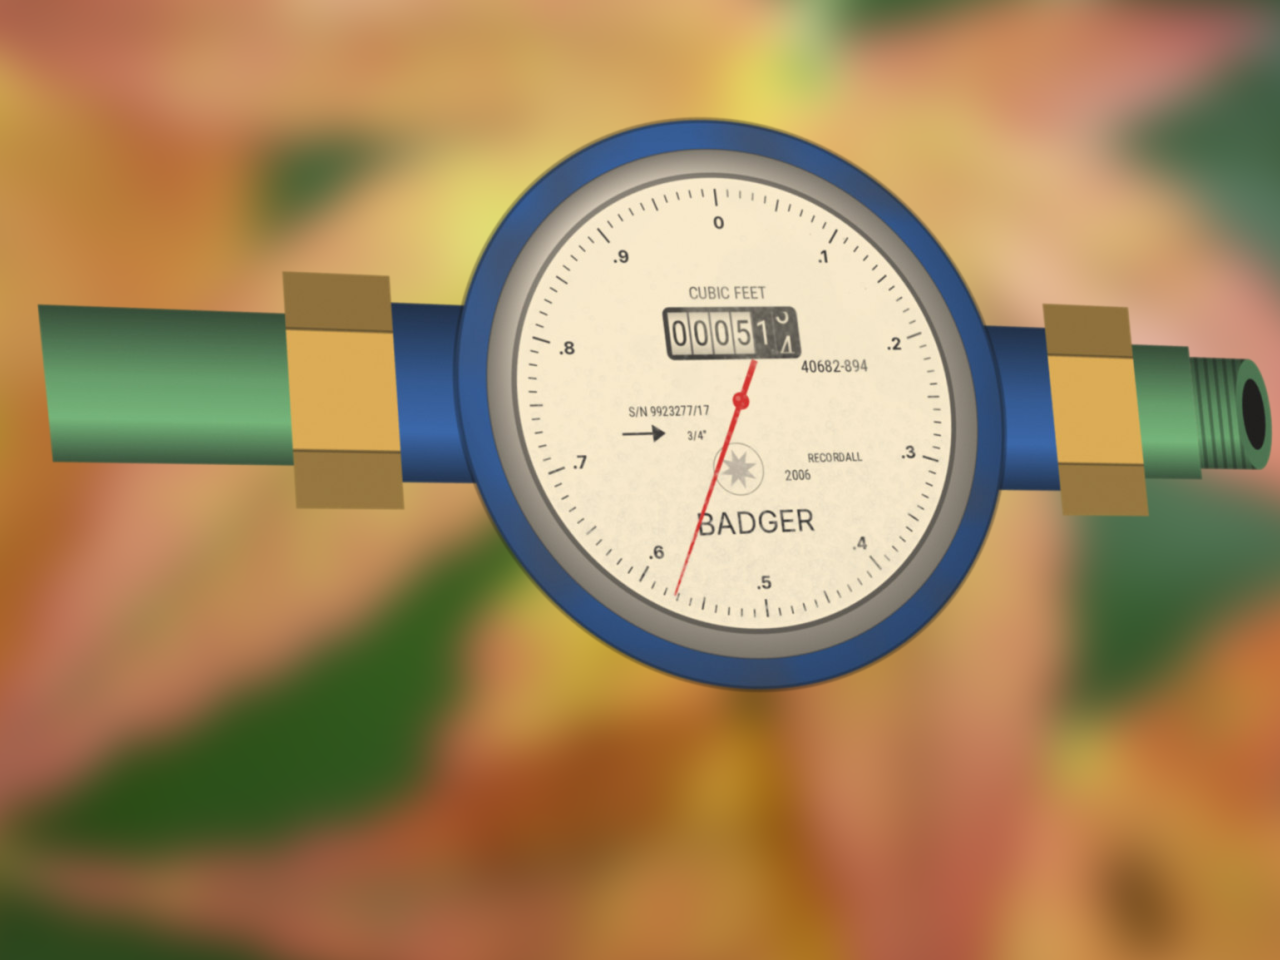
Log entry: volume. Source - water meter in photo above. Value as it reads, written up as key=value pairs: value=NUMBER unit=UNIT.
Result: value=513.57 unit=ft³
